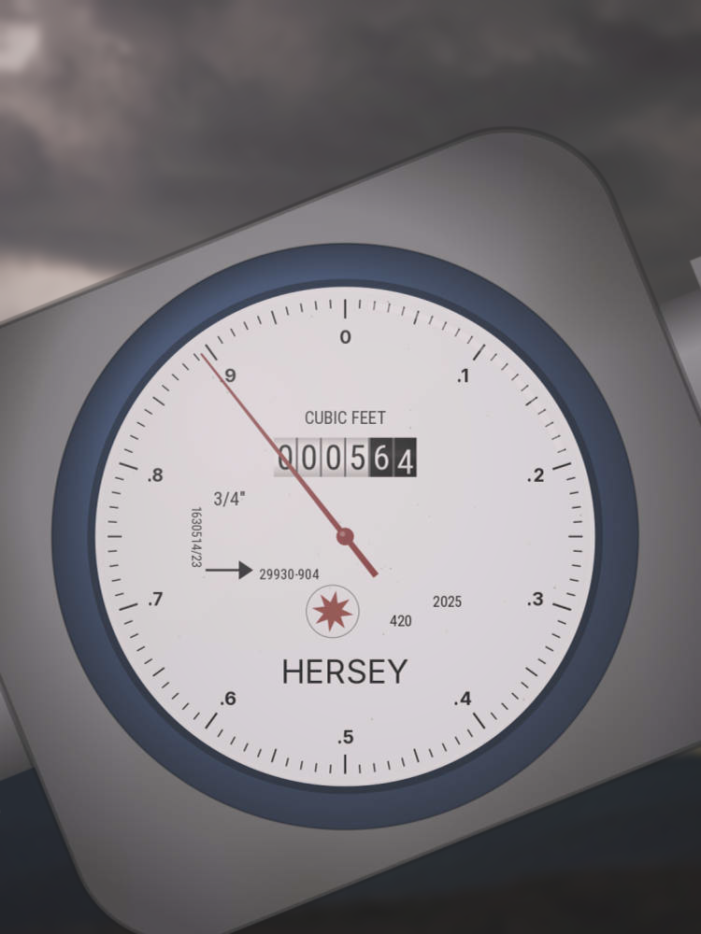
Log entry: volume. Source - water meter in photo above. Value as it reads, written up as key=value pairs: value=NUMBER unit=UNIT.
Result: value=563.89 unit=ft³
